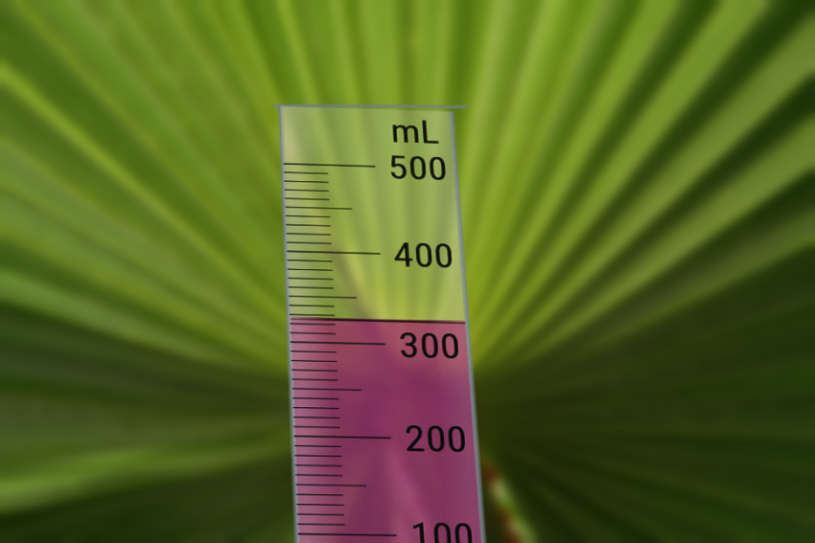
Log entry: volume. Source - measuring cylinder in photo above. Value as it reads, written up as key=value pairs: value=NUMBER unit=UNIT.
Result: value=325 unit=mL
